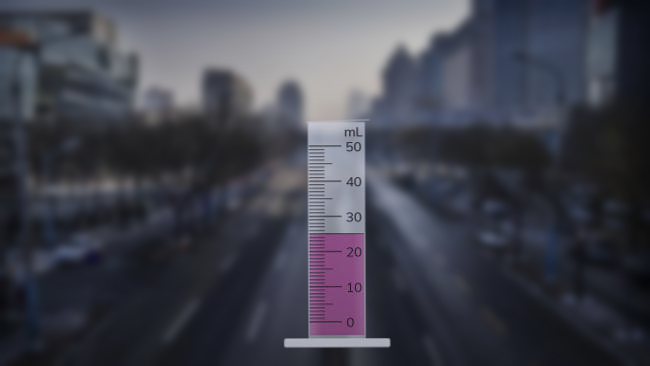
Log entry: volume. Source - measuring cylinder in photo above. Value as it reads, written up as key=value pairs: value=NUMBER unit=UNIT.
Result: value=25 unit=mL
